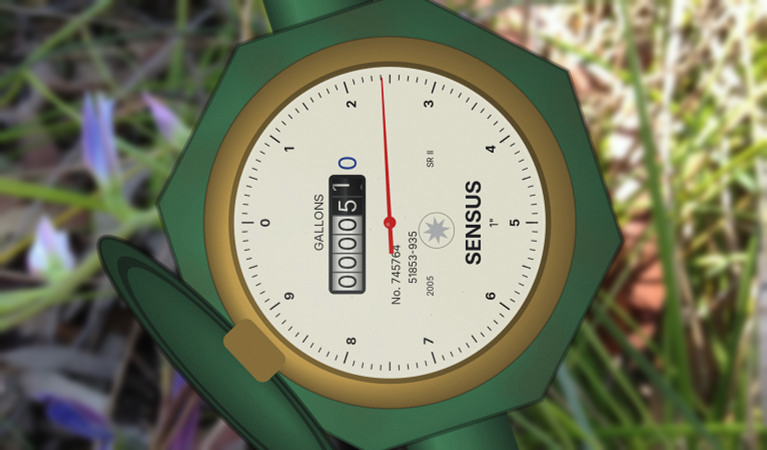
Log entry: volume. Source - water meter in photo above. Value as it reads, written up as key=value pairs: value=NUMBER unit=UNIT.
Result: value=512.4 unit=gal
